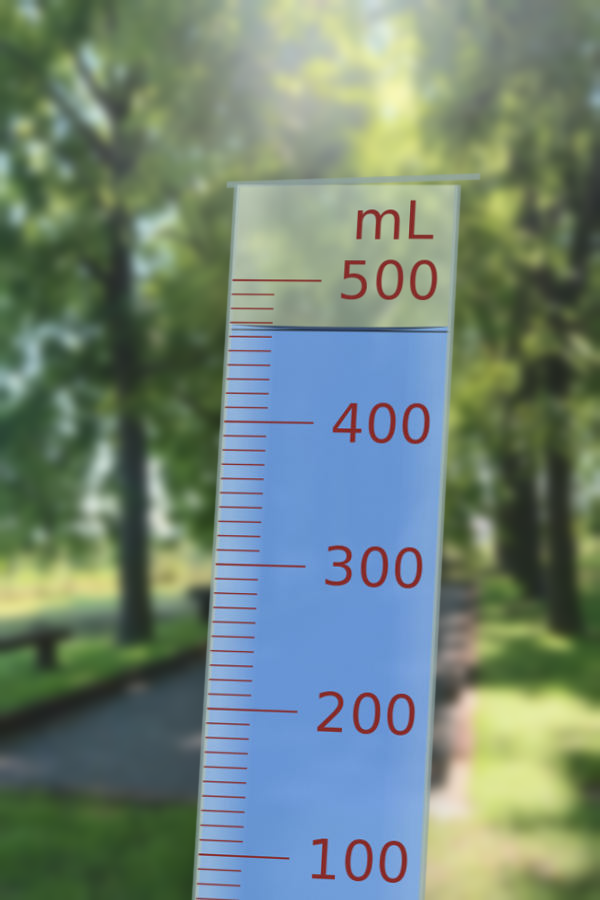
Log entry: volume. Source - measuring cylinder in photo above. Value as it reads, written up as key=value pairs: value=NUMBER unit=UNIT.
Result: value=465 unit=mL
